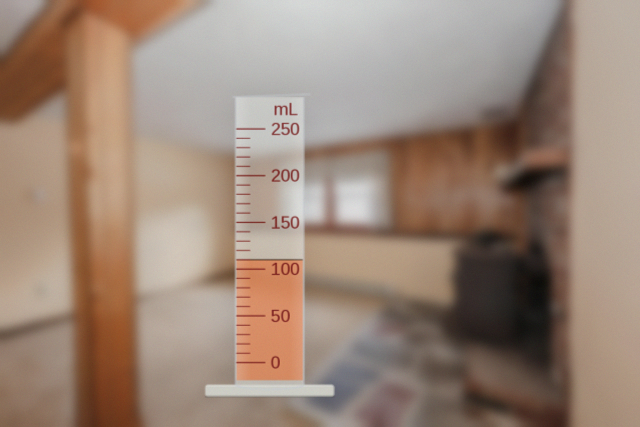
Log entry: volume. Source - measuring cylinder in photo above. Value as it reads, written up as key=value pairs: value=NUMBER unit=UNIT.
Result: value=110 unit=mL
